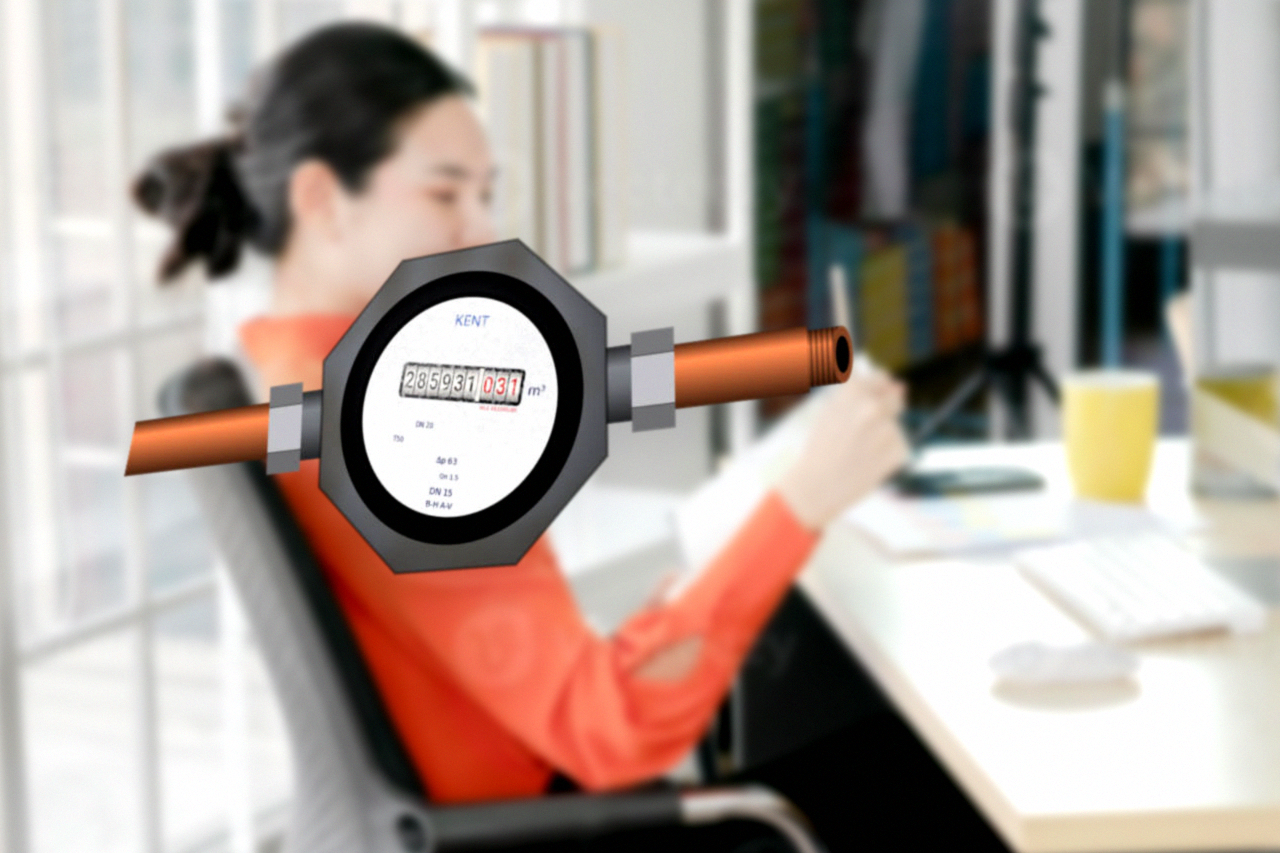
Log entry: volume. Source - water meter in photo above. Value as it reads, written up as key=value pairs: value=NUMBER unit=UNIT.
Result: value=285931.031 unit=m³
